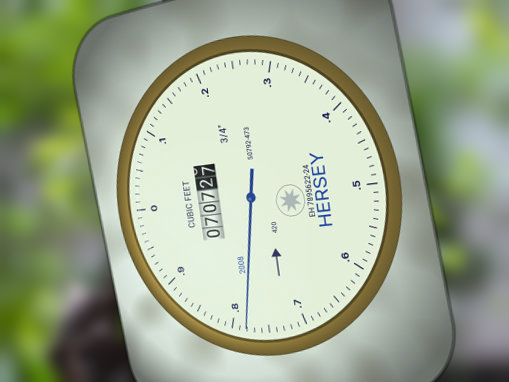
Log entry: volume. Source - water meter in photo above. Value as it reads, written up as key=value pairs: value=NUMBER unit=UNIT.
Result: value=70726.78 unit=ft³
